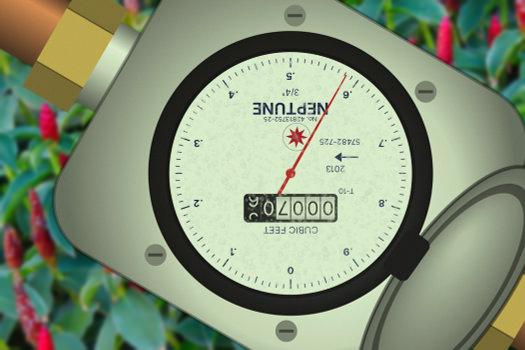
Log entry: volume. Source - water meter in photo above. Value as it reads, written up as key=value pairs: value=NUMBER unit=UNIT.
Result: value=705.58 unit=ft³
